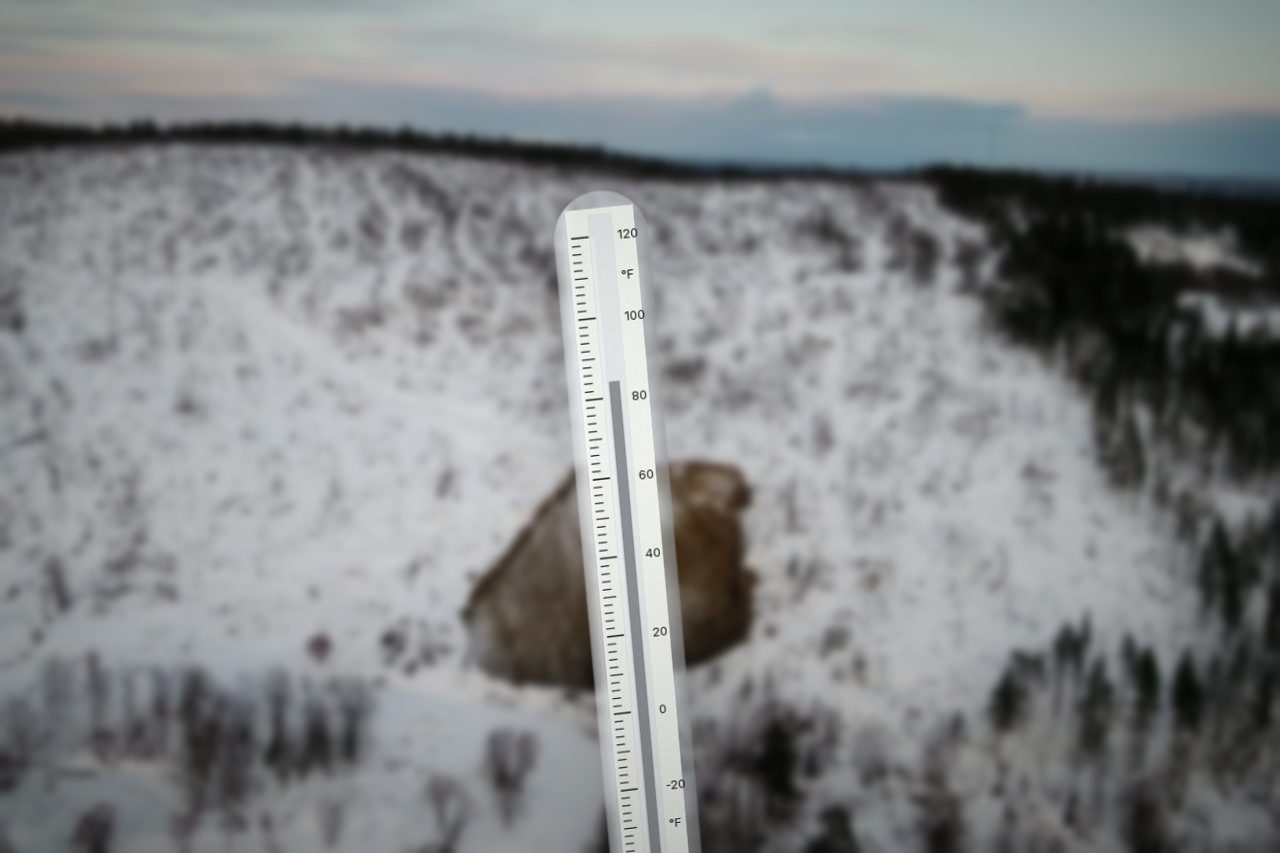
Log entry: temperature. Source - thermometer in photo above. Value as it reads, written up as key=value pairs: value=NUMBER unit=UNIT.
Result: value=84 unit=°F
